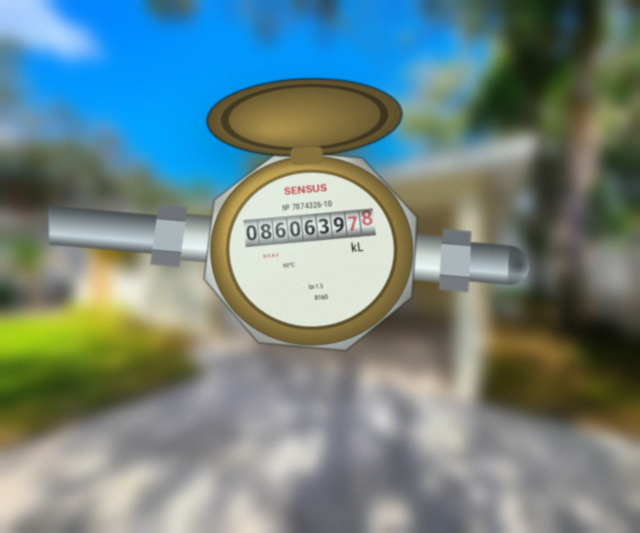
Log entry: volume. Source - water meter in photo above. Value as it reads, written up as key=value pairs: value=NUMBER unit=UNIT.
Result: value=860639.78 unit=kL
